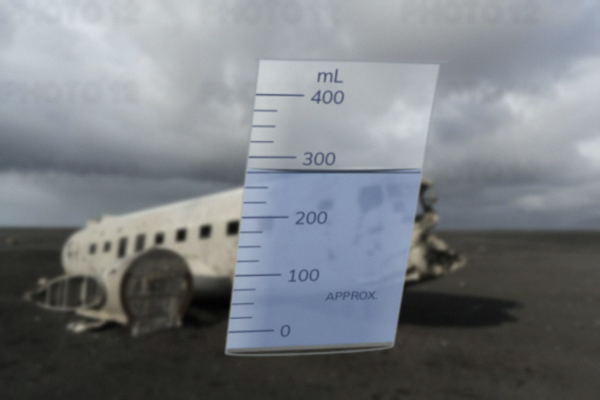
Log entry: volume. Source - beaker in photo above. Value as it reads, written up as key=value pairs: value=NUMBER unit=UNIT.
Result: value=275 unit=mL
